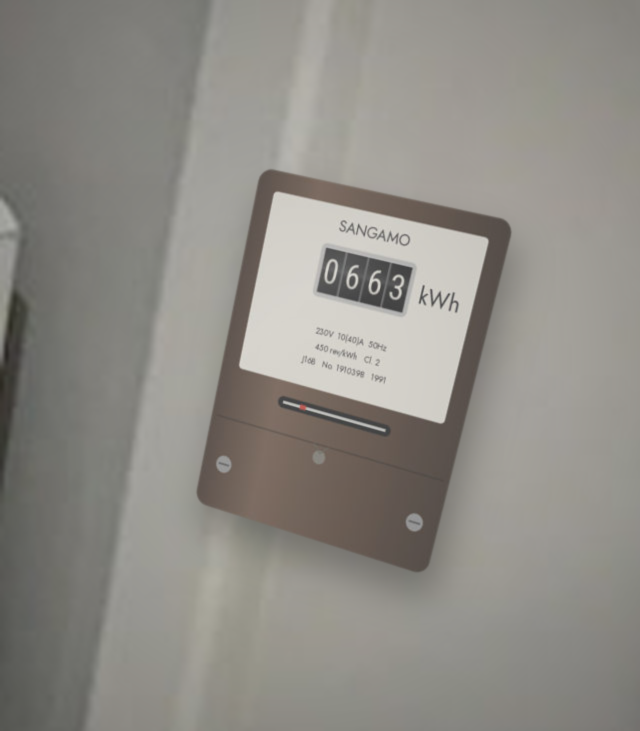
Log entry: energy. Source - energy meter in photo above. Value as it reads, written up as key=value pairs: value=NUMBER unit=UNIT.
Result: value=663 unit=kWh
